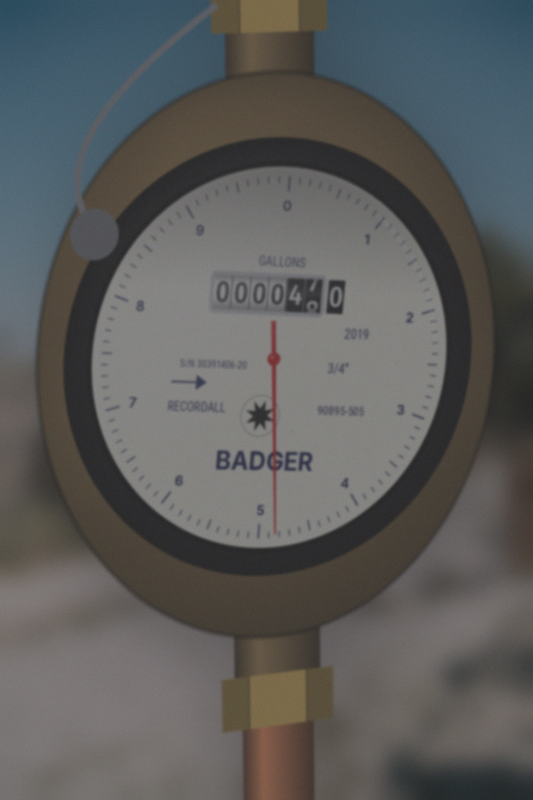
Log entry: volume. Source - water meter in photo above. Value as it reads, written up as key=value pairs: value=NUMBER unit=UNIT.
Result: value=474.8 unit=gal
